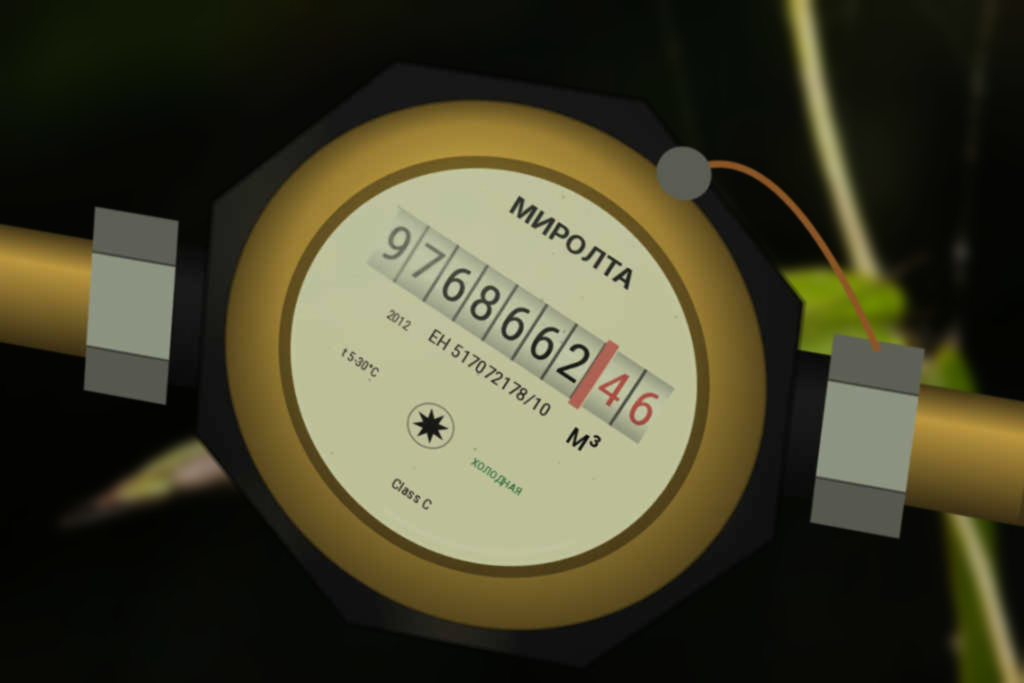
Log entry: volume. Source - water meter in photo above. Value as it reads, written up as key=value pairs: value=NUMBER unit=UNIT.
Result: value=9768662.46 unit=m³
